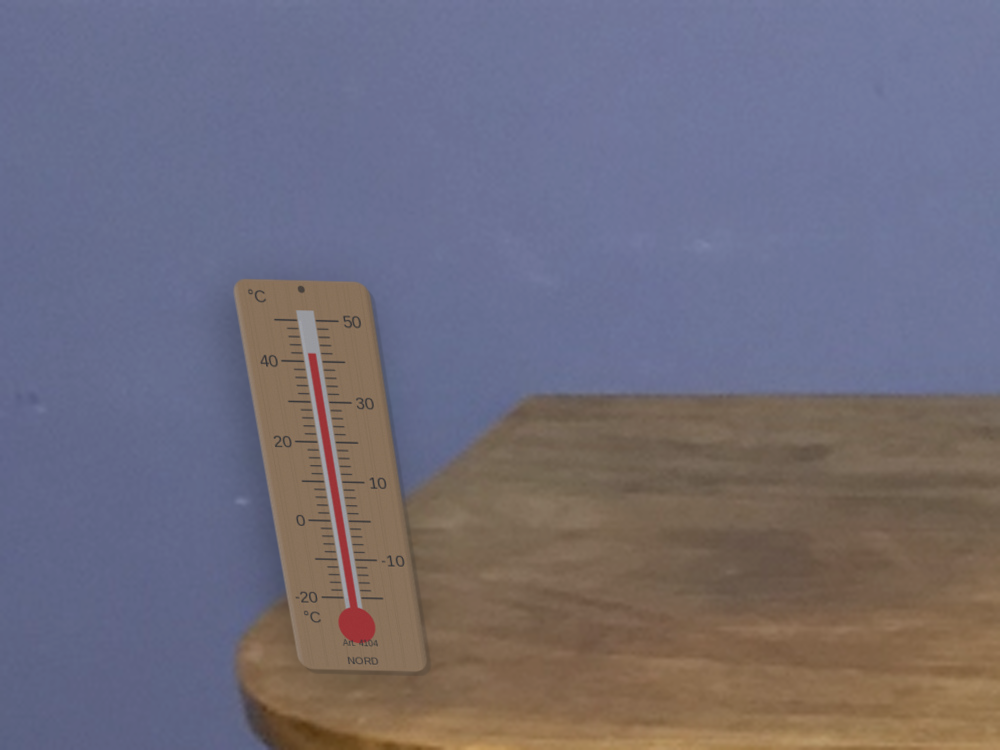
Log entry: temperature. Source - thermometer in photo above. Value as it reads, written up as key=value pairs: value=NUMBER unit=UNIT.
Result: value=42 unit=°C
